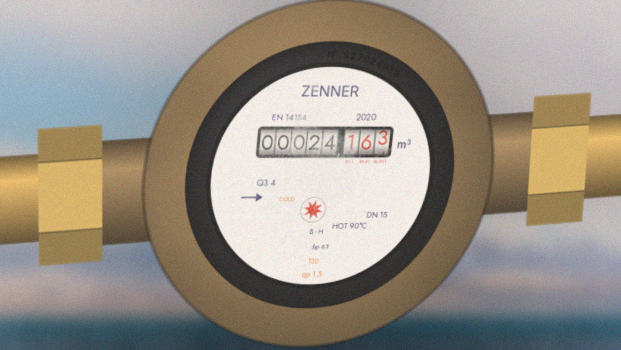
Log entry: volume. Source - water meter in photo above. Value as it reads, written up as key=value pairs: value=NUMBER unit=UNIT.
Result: value=24.163 unit=m³
